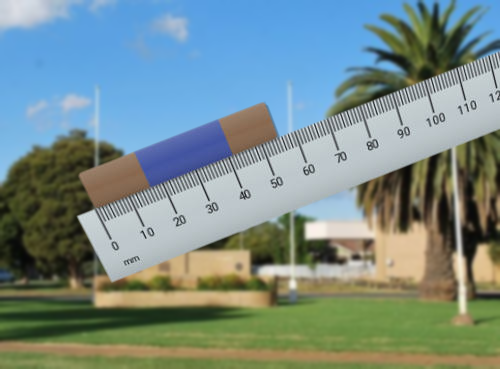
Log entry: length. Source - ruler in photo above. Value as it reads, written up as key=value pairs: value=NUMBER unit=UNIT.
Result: value=55 unit=mm
